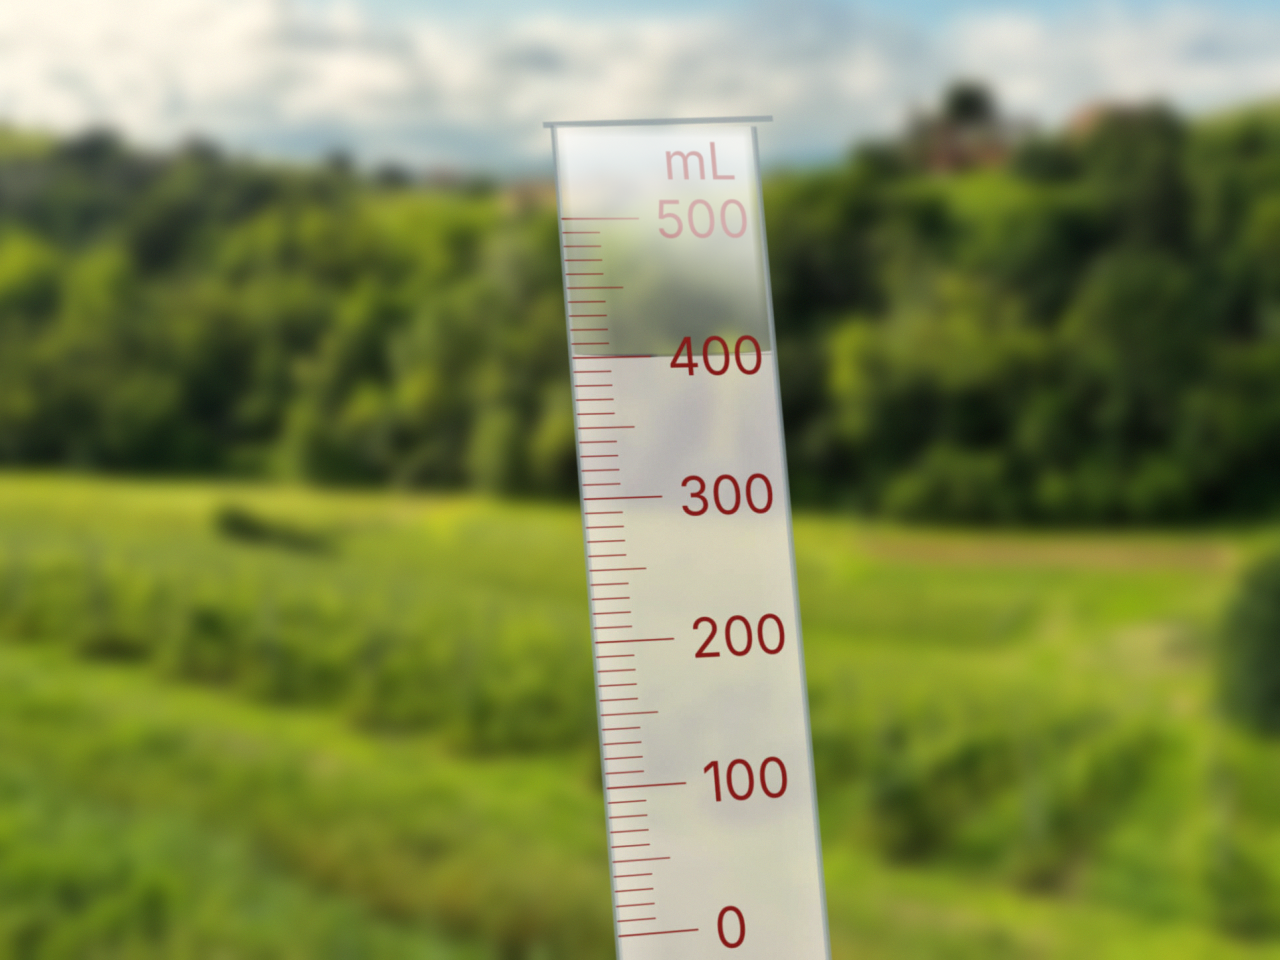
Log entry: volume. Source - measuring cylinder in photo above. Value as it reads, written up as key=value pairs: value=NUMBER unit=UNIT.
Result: value=400 unit=mL
